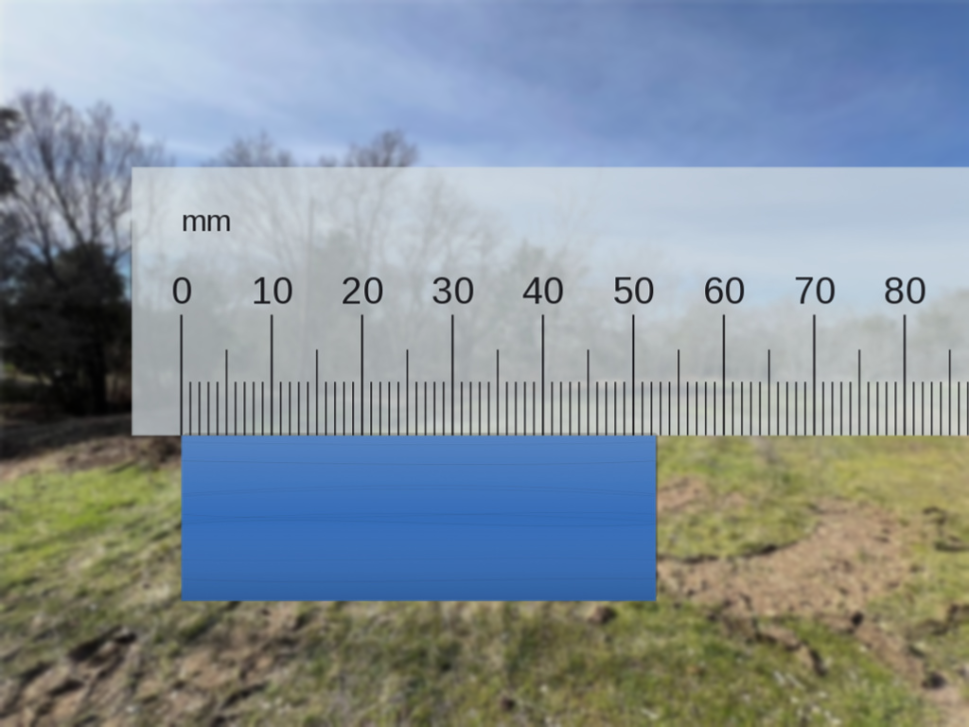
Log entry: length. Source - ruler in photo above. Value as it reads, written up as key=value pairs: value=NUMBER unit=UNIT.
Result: value=52.5 unit=mm
